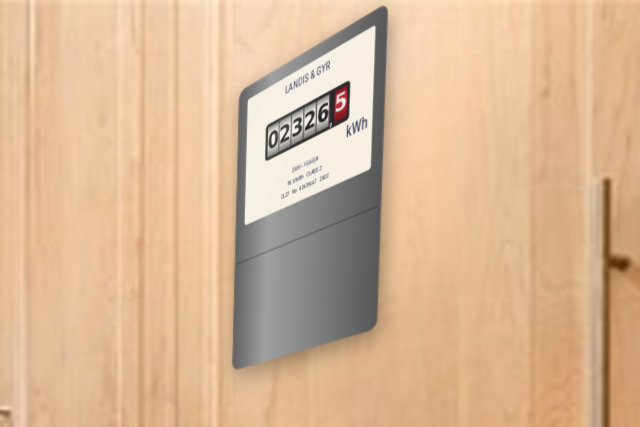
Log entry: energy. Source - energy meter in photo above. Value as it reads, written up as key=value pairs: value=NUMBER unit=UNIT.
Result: value=2326.5 unit=kWh
